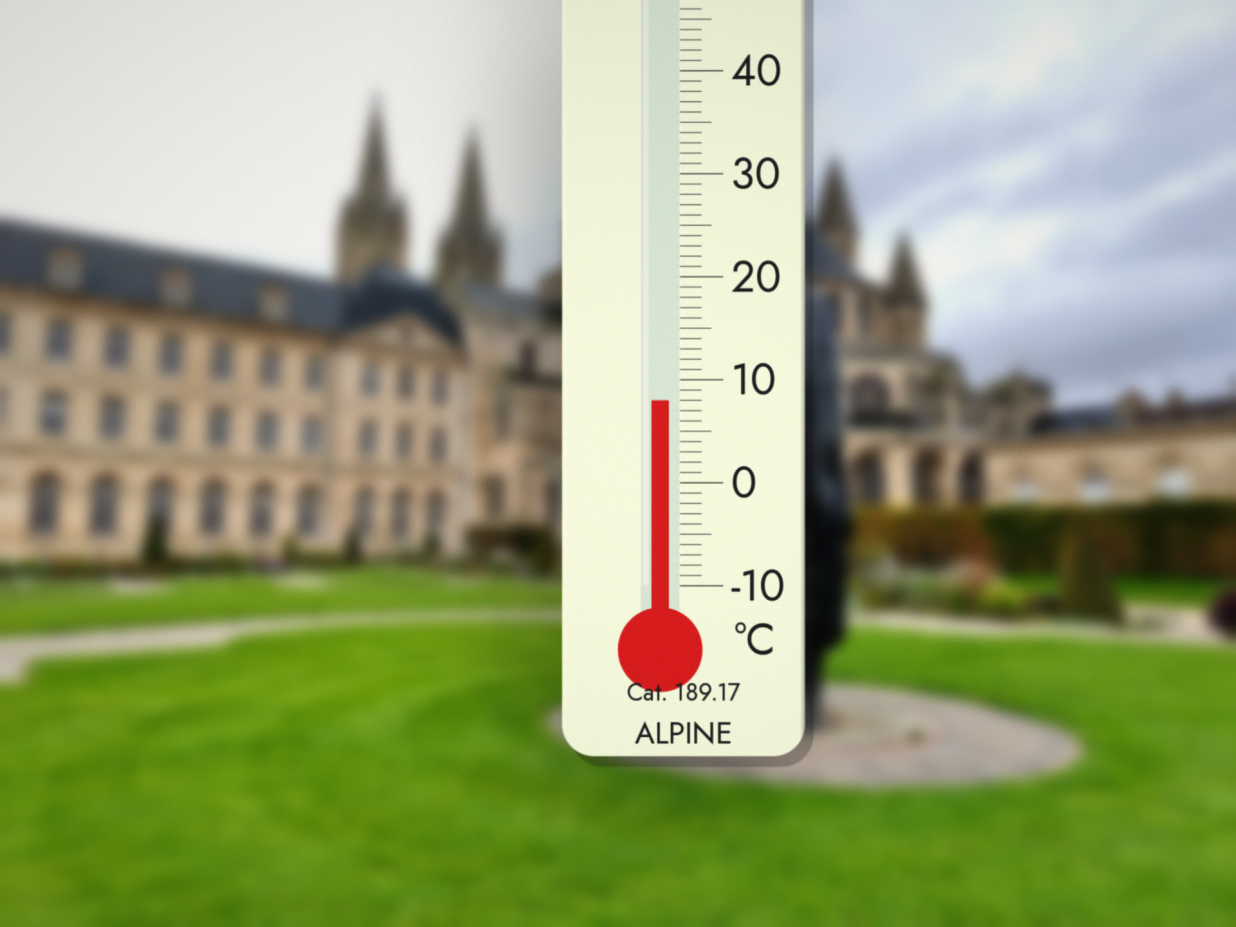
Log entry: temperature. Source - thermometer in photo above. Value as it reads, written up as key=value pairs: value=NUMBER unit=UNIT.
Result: value=8 unit=°C
